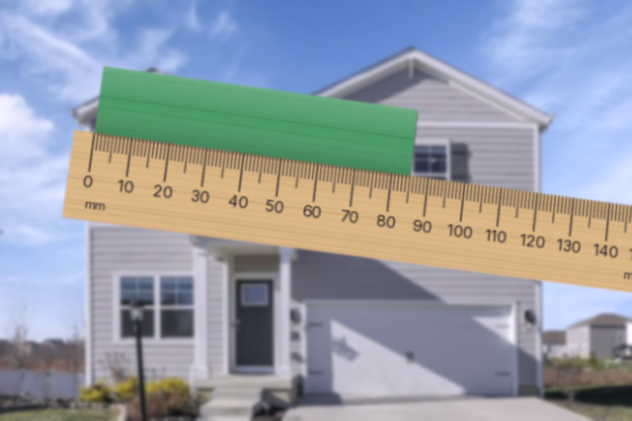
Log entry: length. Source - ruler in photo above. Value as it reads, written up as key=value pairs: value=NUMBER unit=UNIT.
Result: value=85 unit=mm
